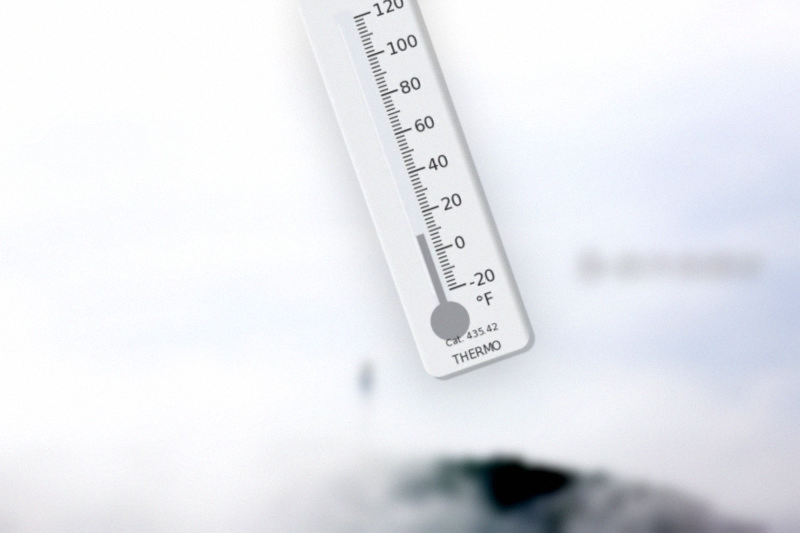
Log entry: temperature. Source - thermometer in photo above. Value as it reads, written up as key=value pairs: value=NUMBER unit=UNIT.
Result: value=10 unit=°F
